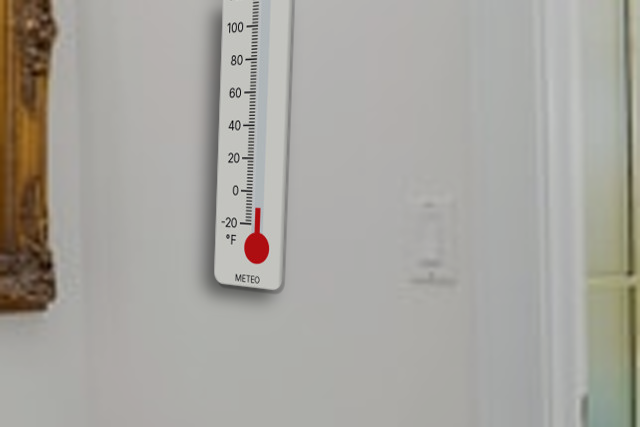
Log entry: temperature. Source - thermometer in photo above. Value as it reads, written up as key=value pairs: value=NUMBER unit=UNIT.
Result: value=-10 unit=°F
